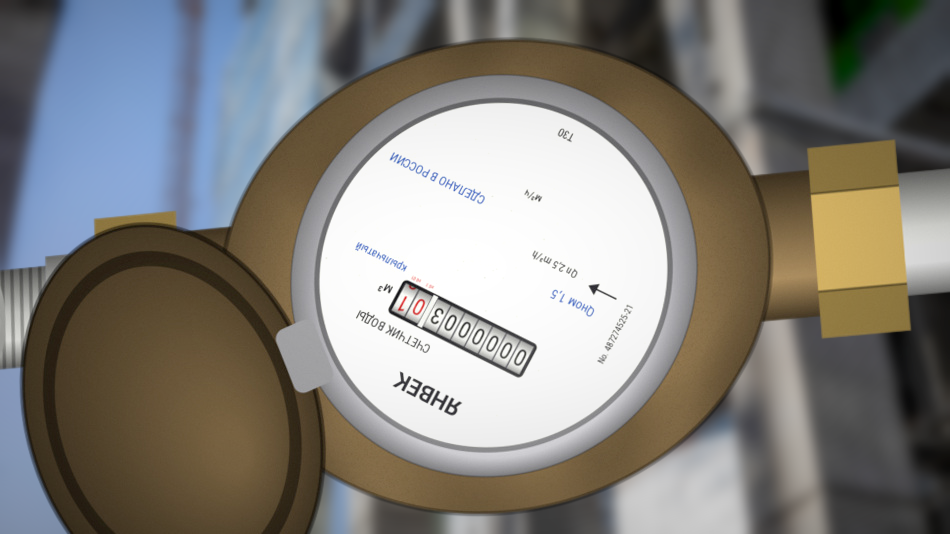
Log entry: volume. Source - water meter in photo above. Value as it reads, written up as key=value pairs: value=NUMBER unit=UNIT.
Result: value=3.01 unit=m³
